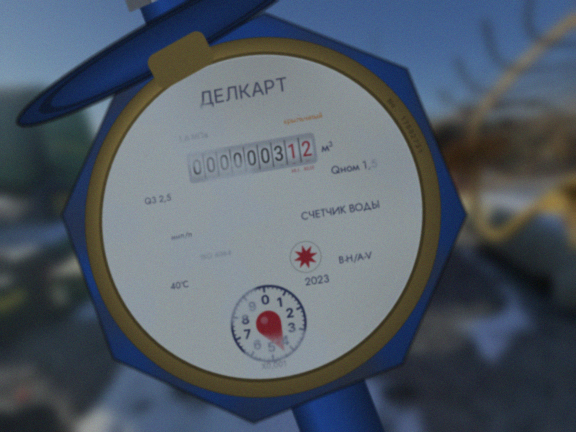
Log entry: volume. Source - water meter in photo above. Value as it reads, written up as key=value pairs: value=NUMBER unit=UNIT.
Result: value=3.124 unit=m³
